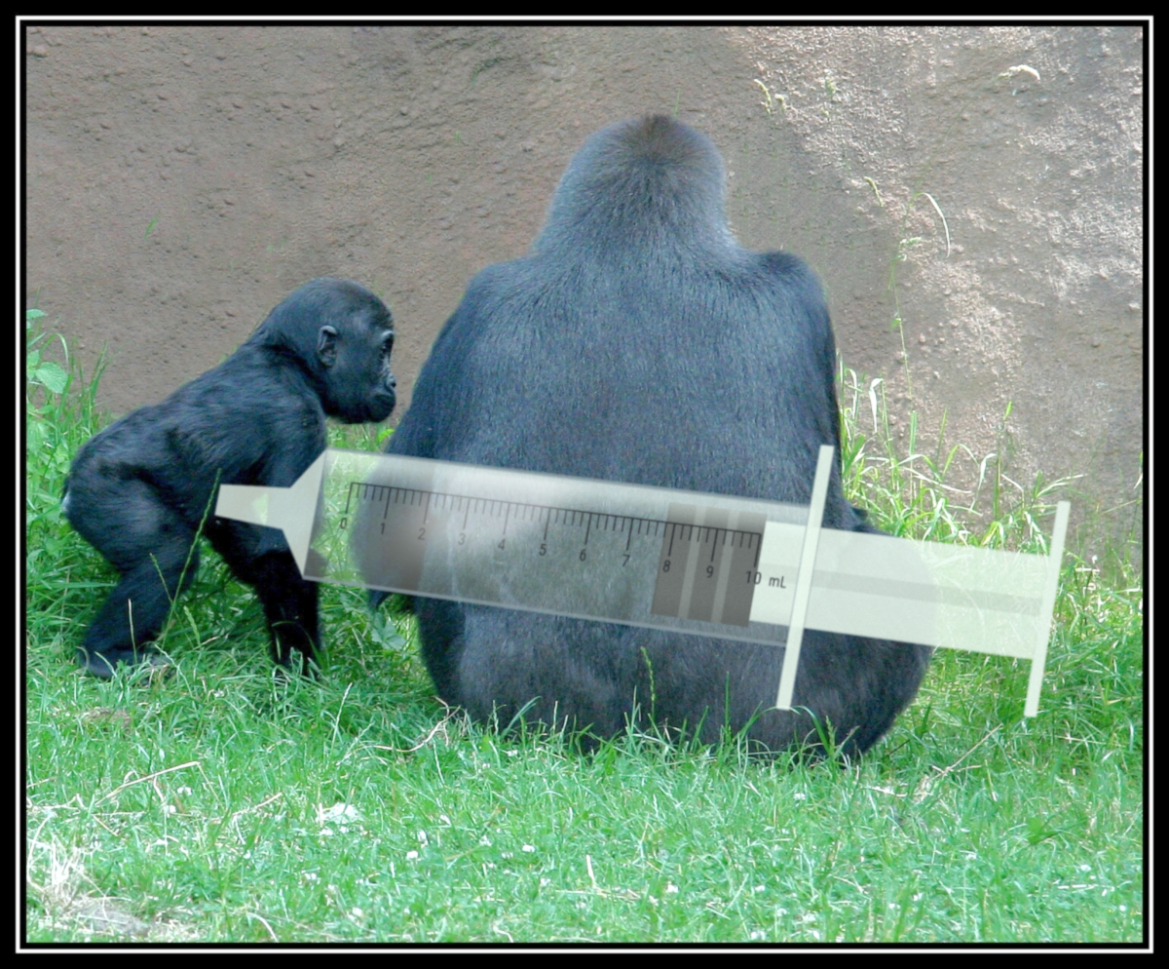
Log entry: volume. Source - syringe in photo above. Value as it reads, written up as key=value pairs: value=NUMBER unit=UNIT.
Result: value=7.8 unit=mL
